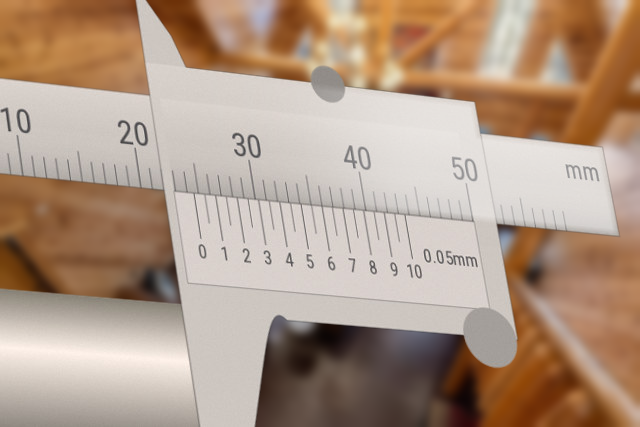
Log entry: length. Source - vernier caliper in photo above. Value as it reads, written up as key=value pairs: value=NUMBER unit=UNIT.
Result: value=24.6 unit=mm
